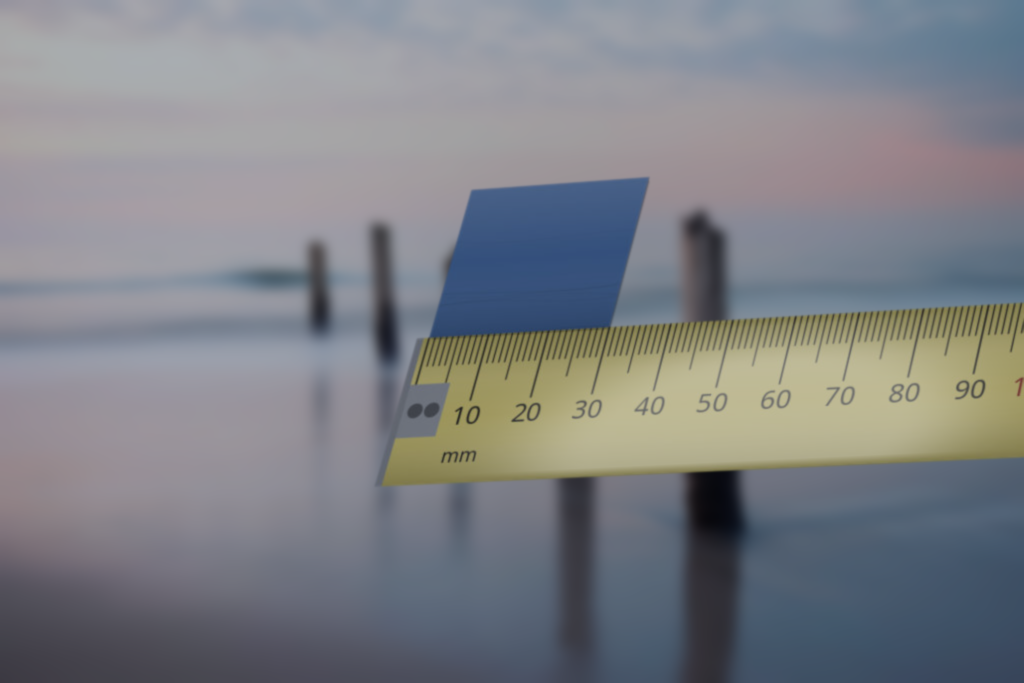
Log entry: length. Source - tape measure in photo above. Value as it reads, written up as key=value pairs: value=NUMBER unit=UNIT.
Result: value=30 unit=mm
